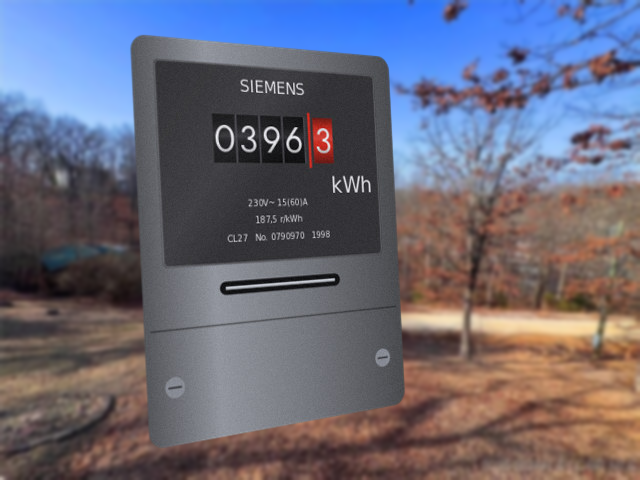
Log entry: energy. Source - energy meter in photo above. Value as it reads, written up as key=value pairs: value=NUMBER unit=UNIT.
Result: value=396.3 unit=kWh
